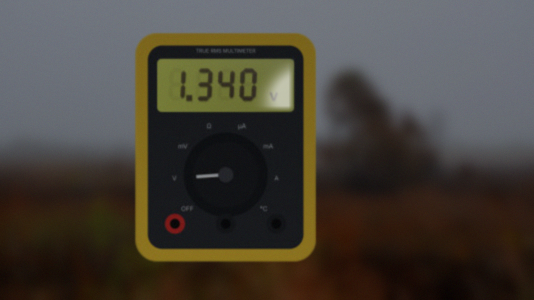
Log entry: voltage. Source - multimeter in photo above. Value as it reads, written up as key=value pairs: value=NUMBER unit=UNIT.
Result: value=1.340 unit=V
